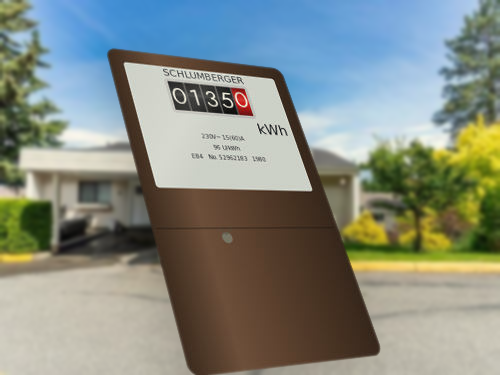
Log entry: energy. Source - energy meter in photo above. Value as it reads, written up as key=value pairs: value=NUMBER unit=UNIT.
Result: value=135.0 unit=kWh
